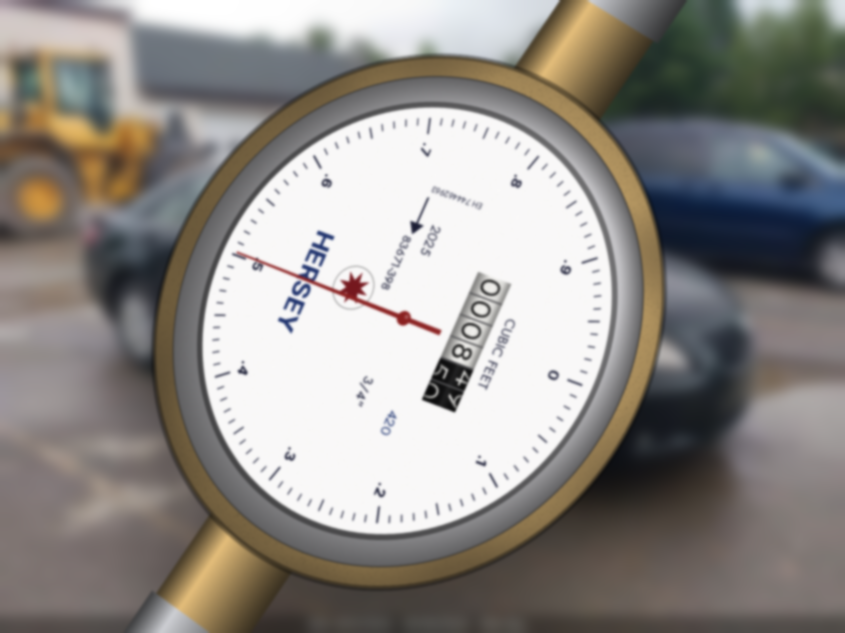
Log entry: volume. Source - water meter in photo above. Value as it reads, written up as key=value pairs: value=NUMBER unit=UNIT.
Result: value=849.50 unit=ft³
